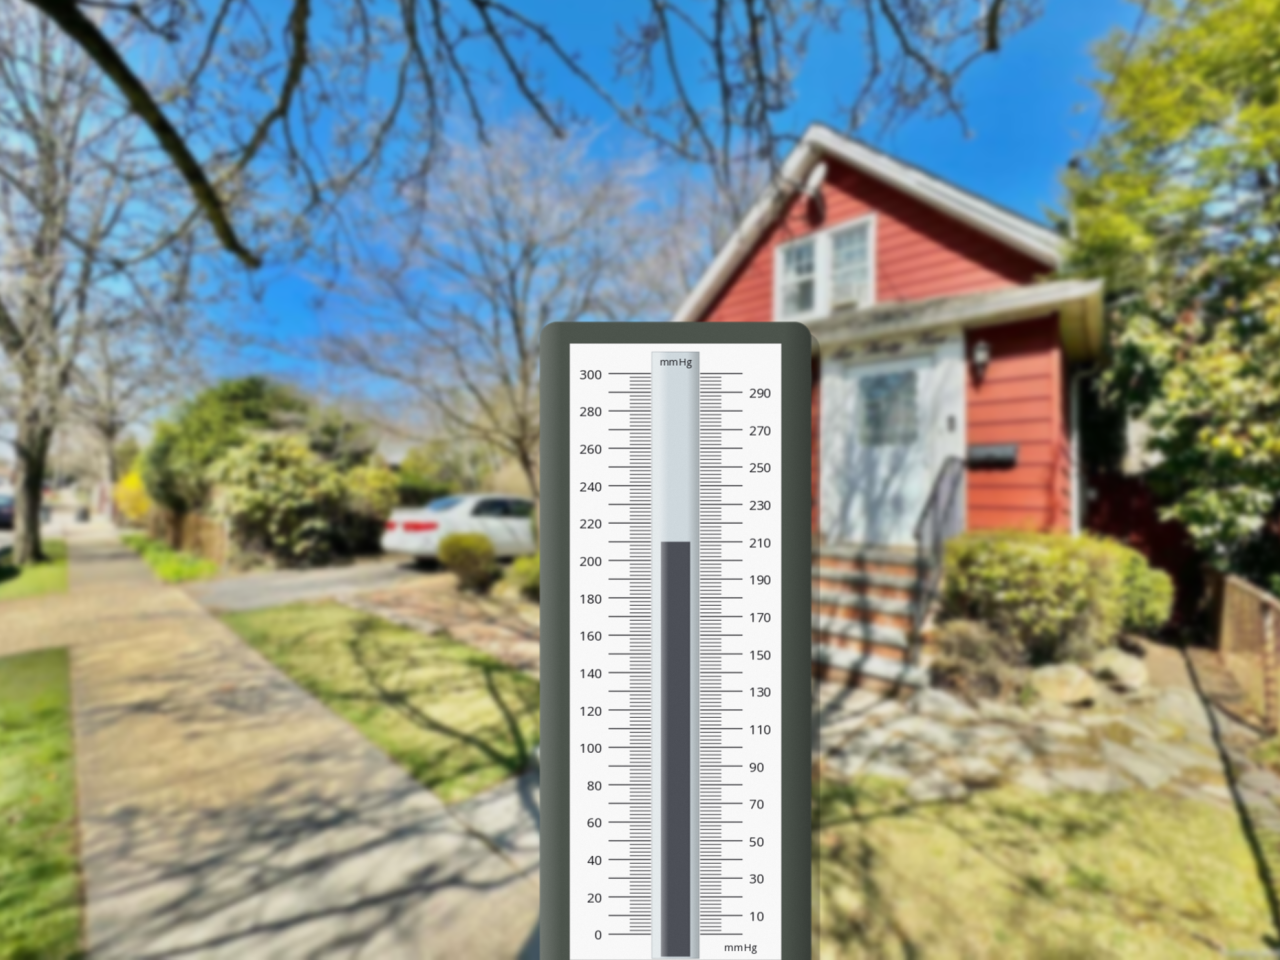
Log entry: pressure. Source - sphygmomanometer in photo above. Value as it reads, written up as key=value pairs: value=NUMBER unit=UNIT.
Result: value=210 unit=mmHg
